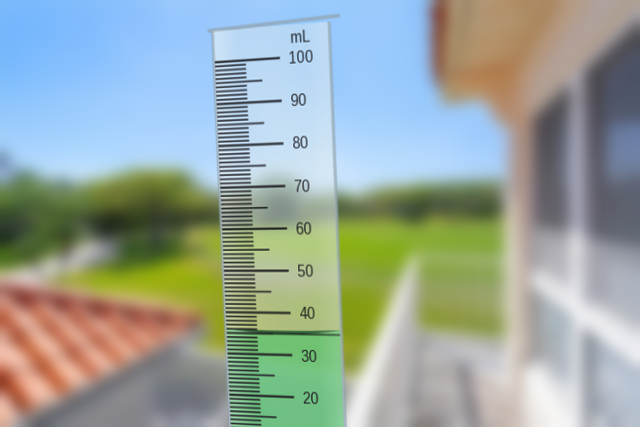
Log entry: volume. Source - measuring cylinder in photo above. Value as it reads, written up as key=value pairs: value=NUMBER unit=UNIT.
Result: value=35 unit=mL
